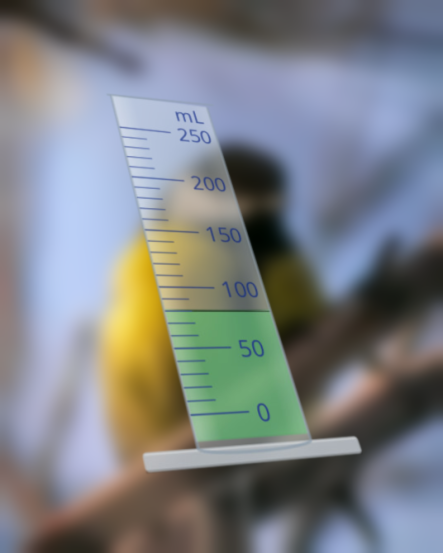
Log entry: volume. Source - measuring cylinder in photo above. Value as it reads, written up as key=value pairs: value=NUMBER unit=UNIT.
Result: value=80 unit=mL
